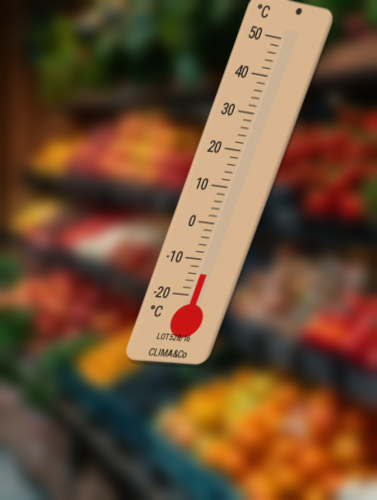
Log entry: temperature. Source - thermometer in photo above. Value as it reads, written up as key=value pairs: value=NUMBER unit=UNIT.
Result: value=-14 unit=°C
